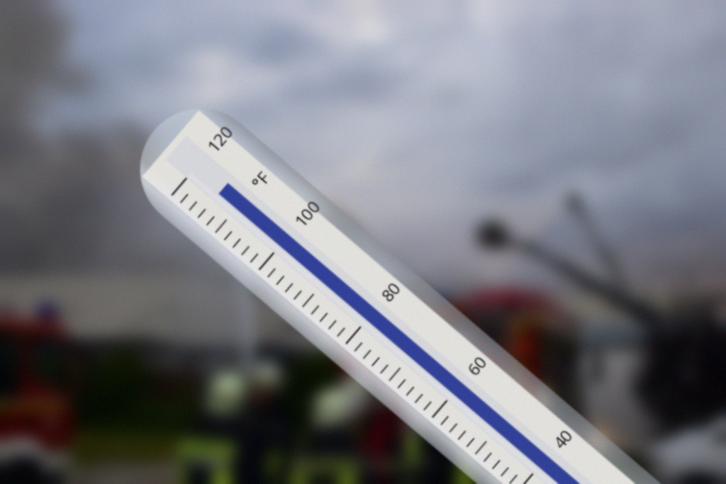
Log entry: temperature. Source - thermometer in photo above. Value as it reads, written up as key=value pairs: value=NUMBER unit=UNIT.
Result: value=114 unit=°F
